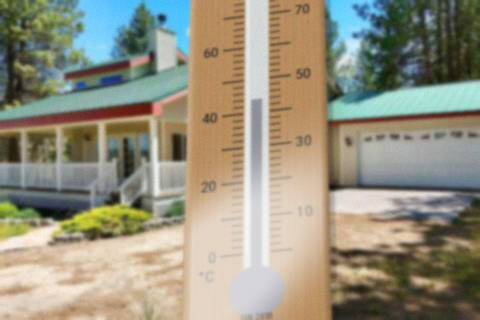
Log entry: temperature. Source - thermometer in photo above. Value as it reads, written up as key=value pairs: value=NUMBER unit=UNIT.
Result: value=44 unit=°C
